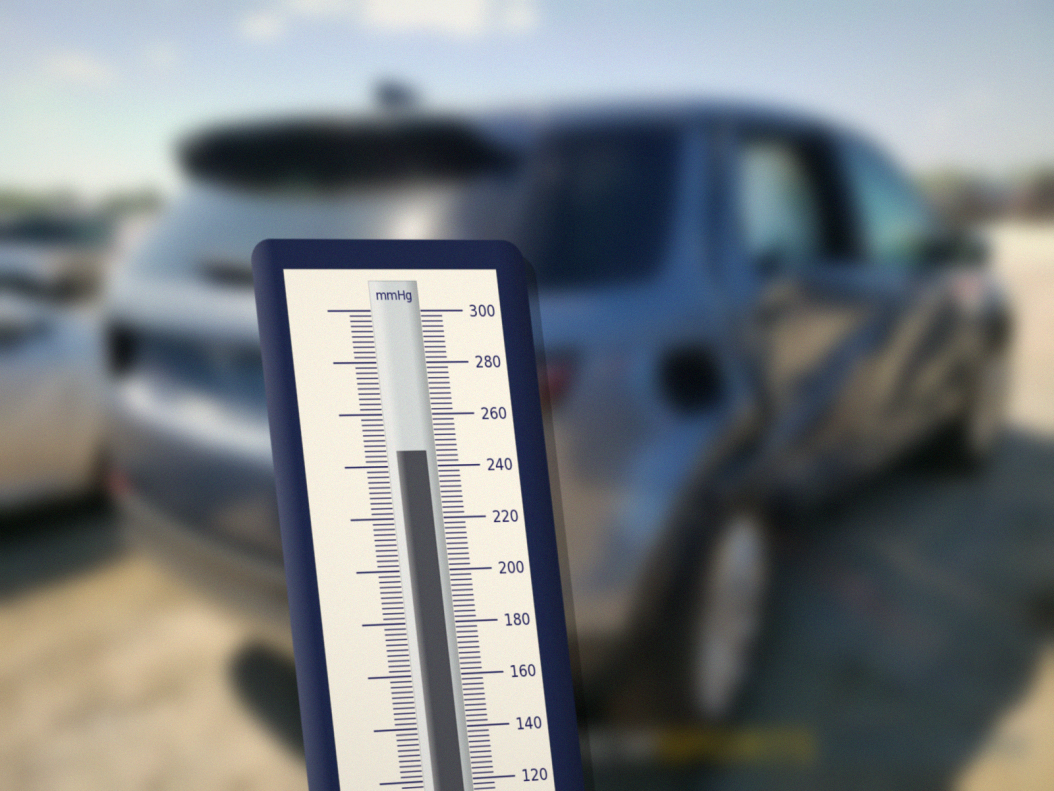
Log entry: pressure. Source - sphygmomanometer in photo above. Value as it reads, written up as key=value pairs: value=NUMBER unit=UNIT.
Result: value=246 unit=mmHg
